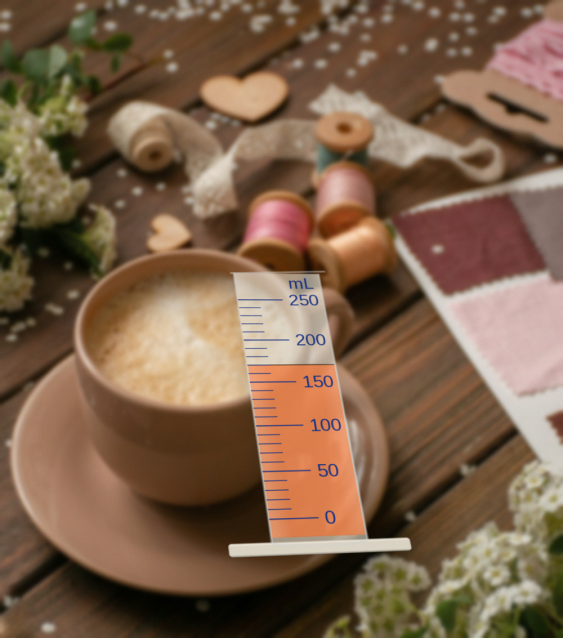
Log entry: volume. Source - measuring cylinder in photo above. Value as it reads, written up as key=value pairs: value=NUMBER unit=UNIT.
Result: value=170 unit=mL
